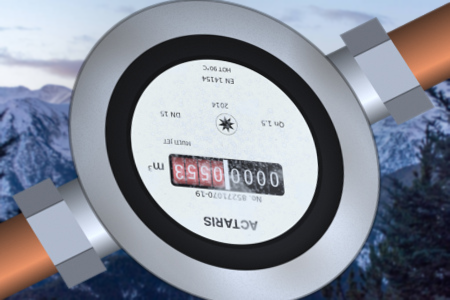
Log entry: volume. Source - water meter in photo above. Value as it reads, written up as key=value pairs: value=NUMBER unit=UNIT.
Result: value=0.0553 unit=m³
